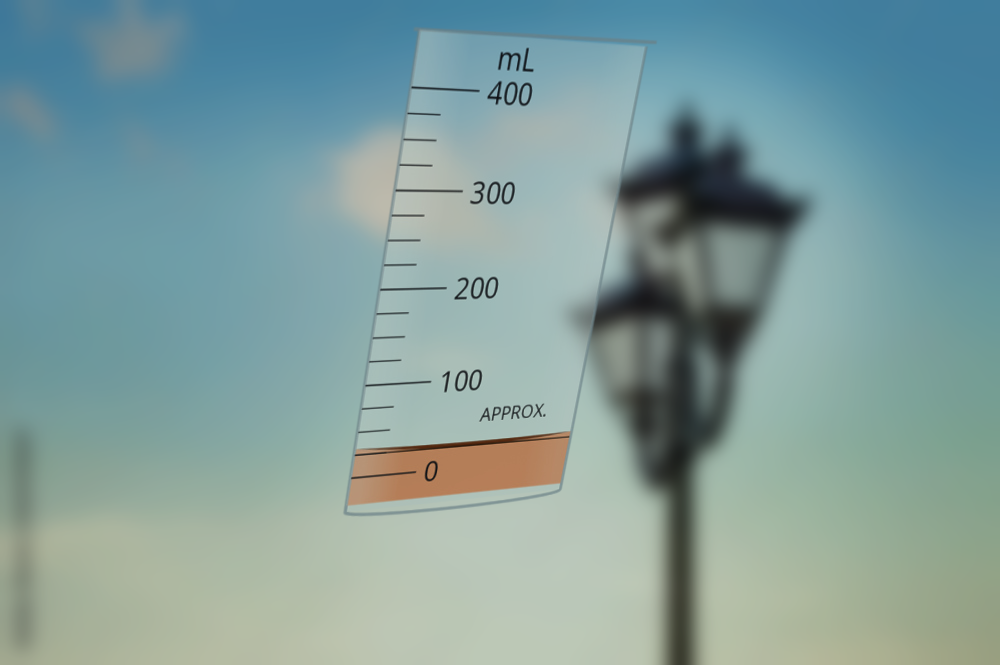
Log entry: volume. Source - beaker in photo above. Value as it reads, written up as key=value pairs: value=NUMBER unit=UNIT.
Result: value=25 unit=mL
